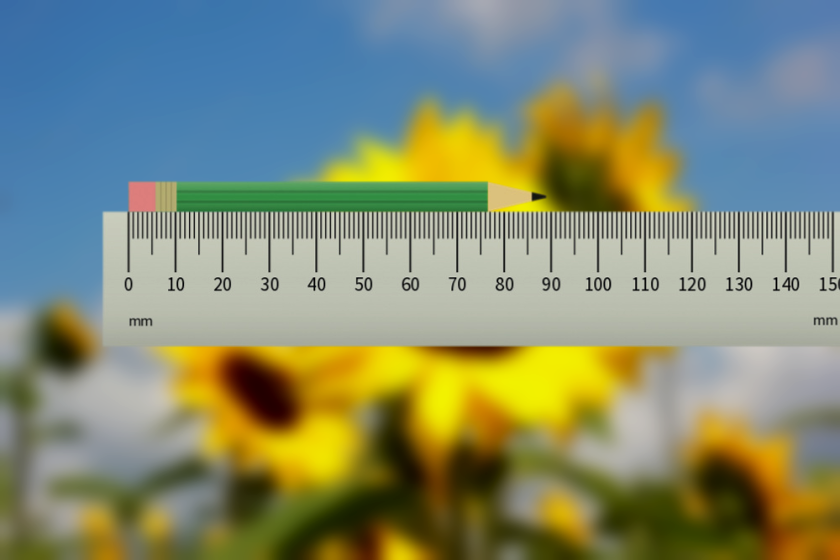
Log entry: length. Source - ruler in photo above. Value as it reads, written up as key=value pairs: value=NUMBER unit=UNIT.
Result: value=89 unit=mm
